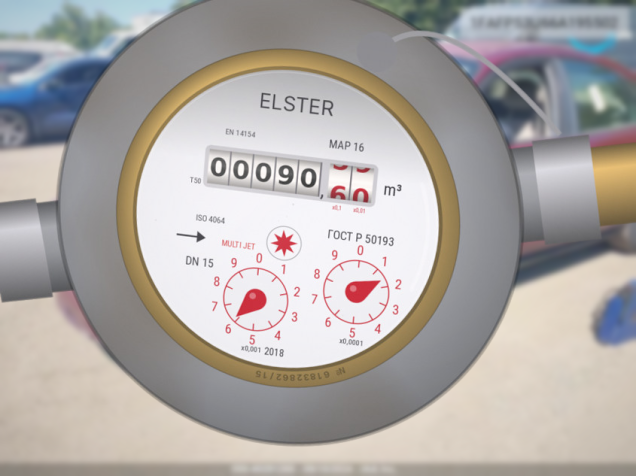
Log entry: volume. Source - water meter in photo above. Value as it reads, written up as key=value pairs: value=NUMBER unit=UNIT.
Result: value=90.5961 unit=m³
